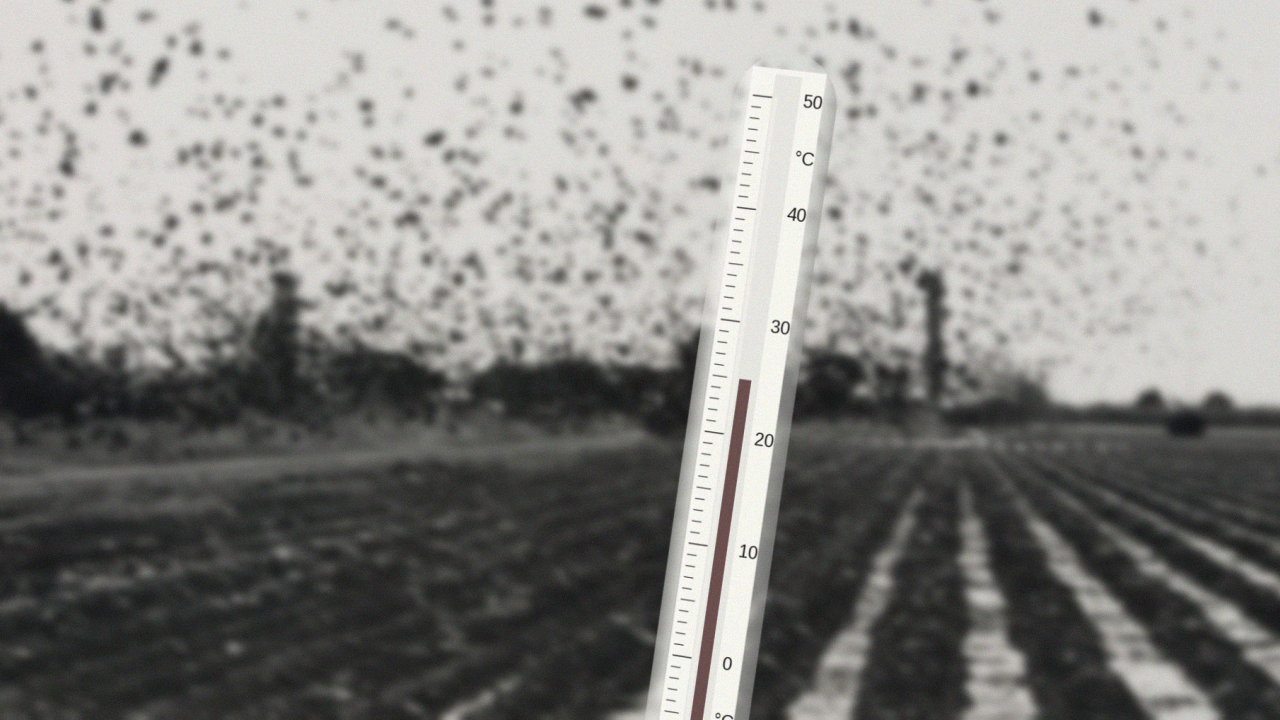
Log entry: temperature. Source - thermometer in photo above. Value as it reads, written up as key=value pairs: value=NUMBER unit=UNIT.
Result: value=25 unit=°C
